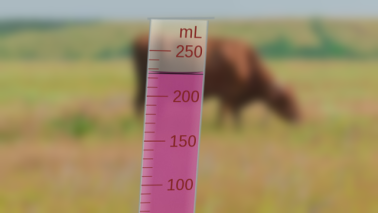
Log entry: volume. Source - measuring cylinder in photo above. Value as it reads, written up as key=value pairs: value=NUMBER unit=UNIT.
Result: value=225 unit=mL
